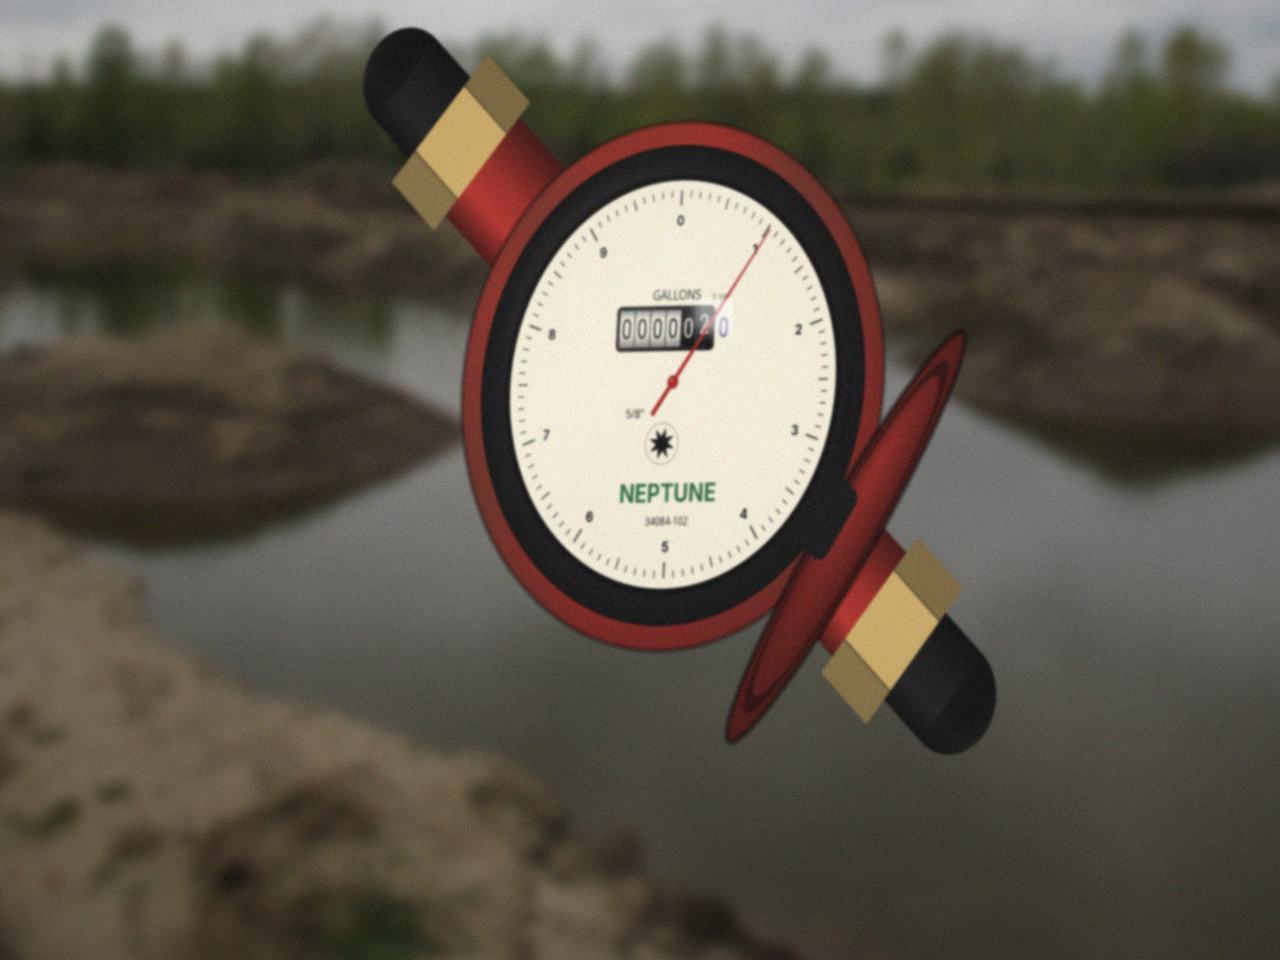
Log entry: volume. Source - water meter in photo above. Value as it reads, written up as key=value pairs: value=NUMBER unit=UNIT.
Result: value=21.0 unit=gal
